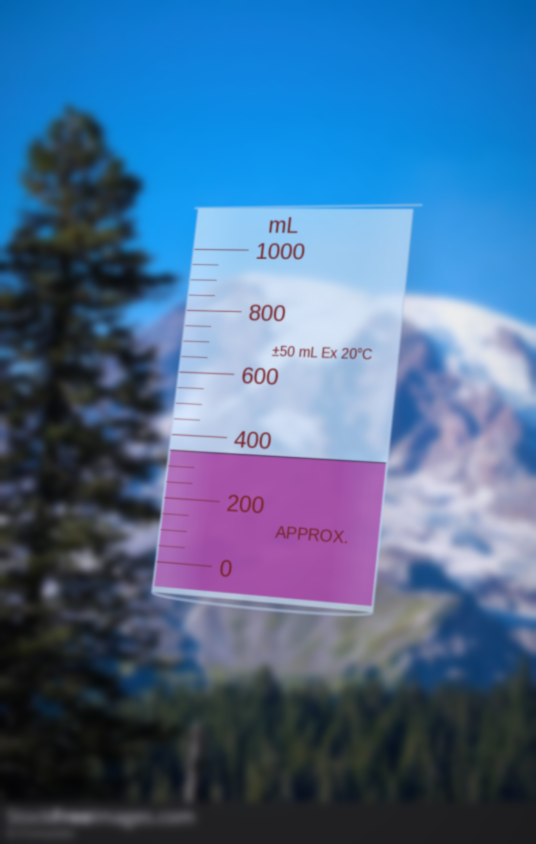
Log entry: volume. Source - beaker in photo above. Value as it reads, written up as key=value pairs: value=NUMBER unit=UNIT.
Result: value=350 unit=mL
